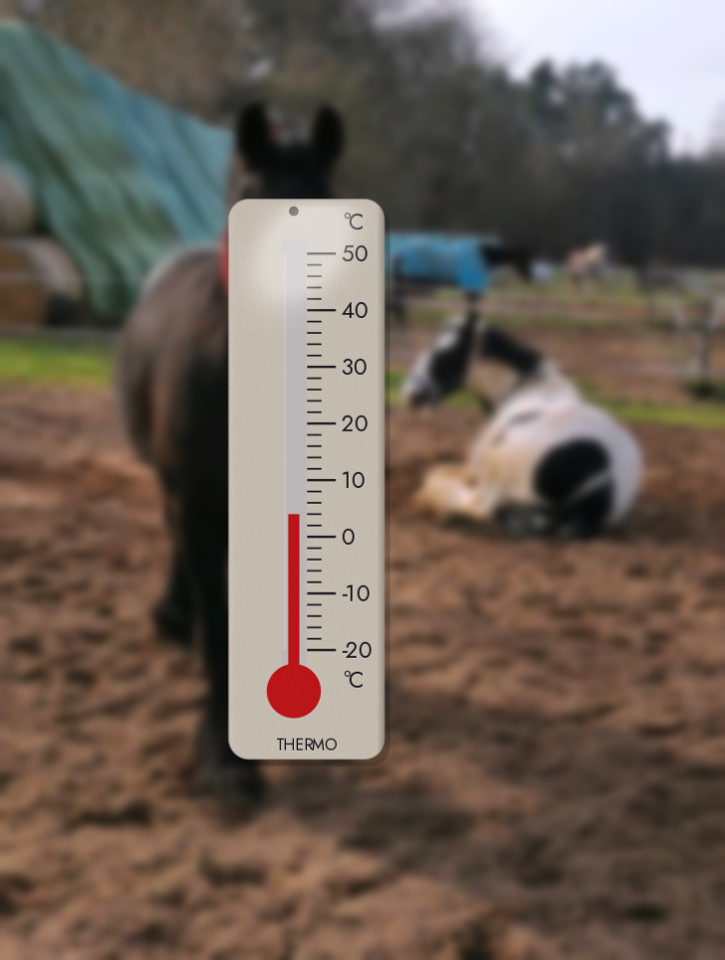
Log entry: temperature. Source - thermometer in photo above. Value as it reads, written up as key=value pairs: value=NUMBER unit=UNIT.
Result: value=4 unit=°C
